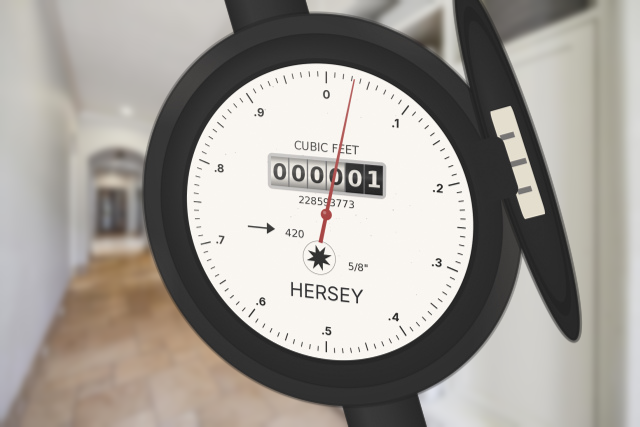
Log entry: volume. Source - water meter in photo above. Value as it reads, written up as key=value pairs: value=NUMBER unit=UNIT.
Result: value=1.03 unit=ft³
